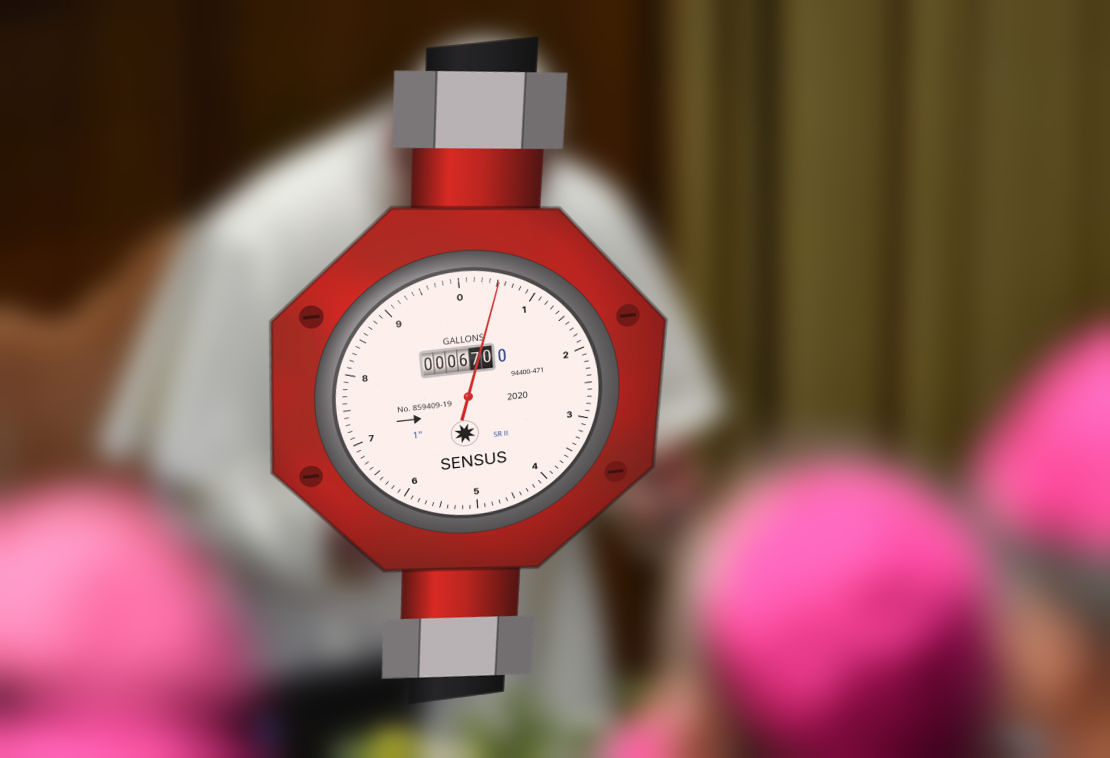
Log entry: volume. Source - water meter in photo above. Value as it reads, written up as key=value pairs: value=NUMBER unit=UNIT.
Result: value=6700.5 unit=gal
